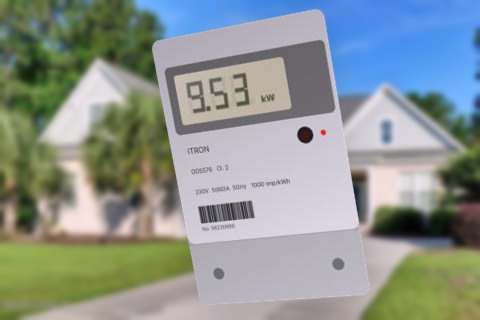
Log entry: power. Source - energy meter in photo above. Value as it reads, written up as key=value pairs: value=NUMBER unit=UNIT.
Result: value=9.53 unit=kW
